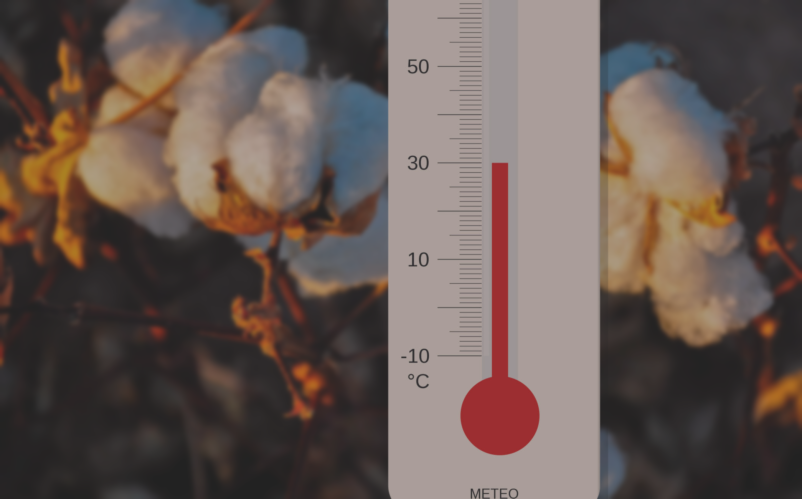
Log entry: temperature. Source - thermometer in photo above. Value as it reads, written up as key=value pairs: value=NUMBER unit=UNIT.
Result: value=30 unit=°C
